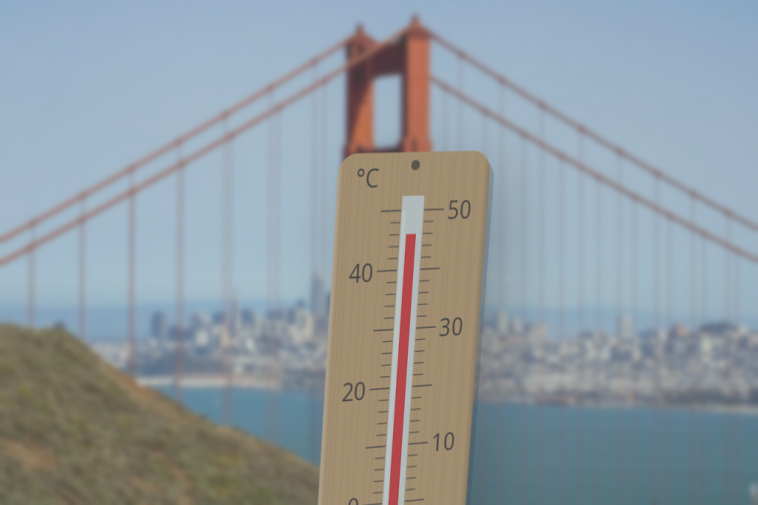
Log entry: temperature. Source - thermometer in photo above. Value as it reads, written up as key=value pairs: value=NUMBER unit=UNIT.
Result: value=46 unit=°C
